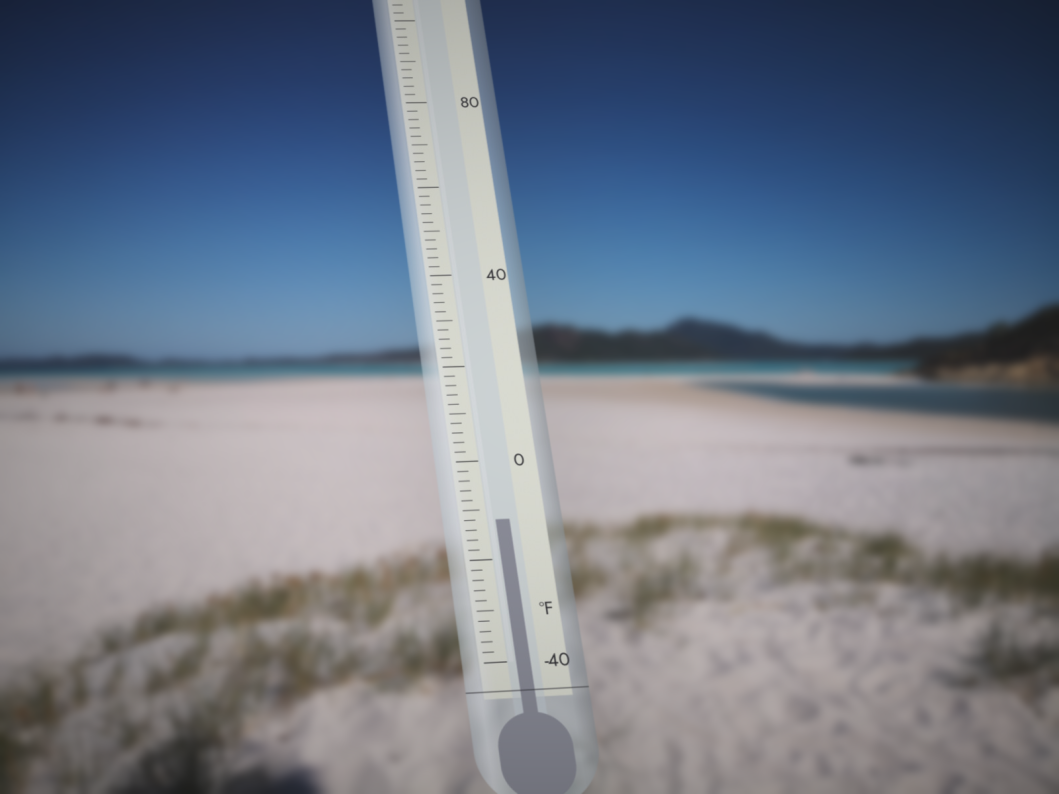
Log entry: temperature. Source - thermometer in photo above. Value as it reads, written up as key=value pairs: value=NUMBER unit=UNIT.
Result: value=-12 unit=°F
